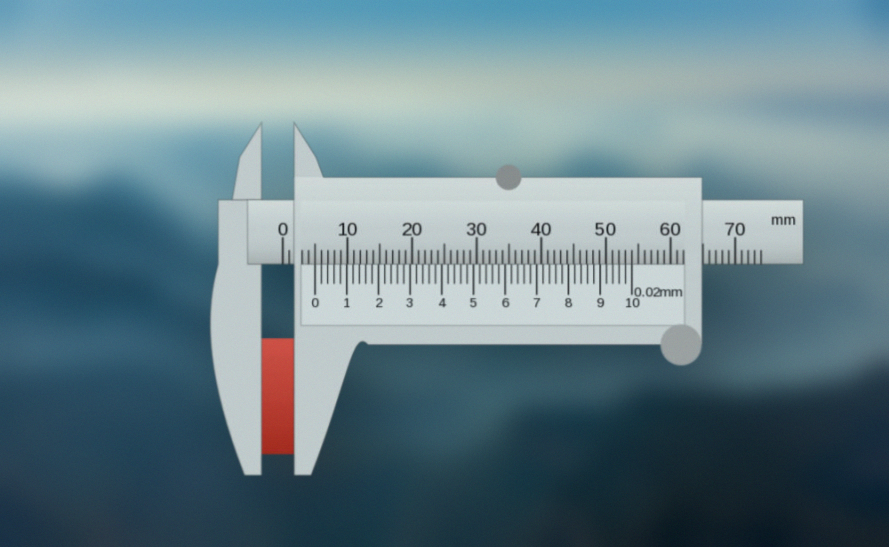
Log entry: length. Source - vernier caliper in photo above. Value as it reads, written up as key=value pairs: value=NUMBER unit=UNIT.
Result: value=5.0 unit=mm
